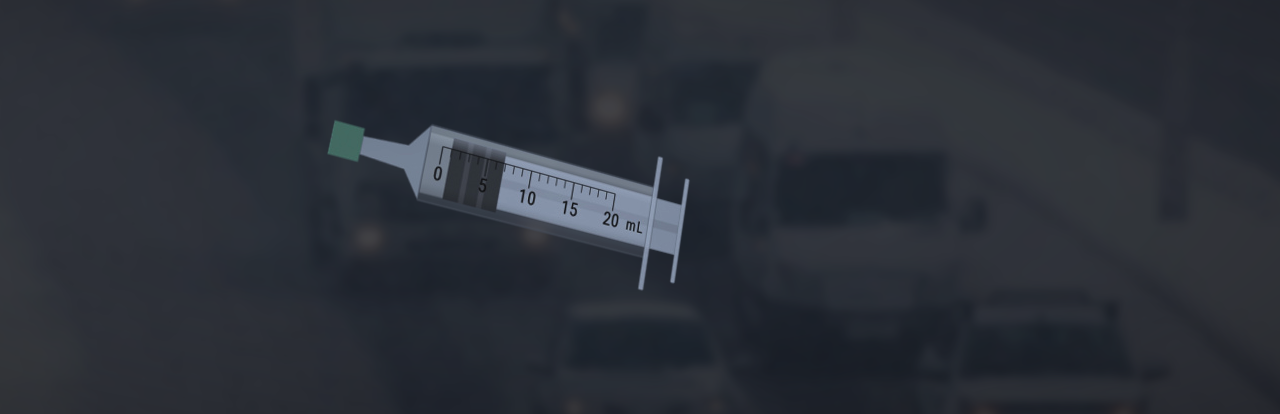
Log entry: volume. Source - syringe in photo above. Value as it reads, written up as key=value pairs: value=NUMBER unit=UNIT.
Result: value=1 unit=mL
